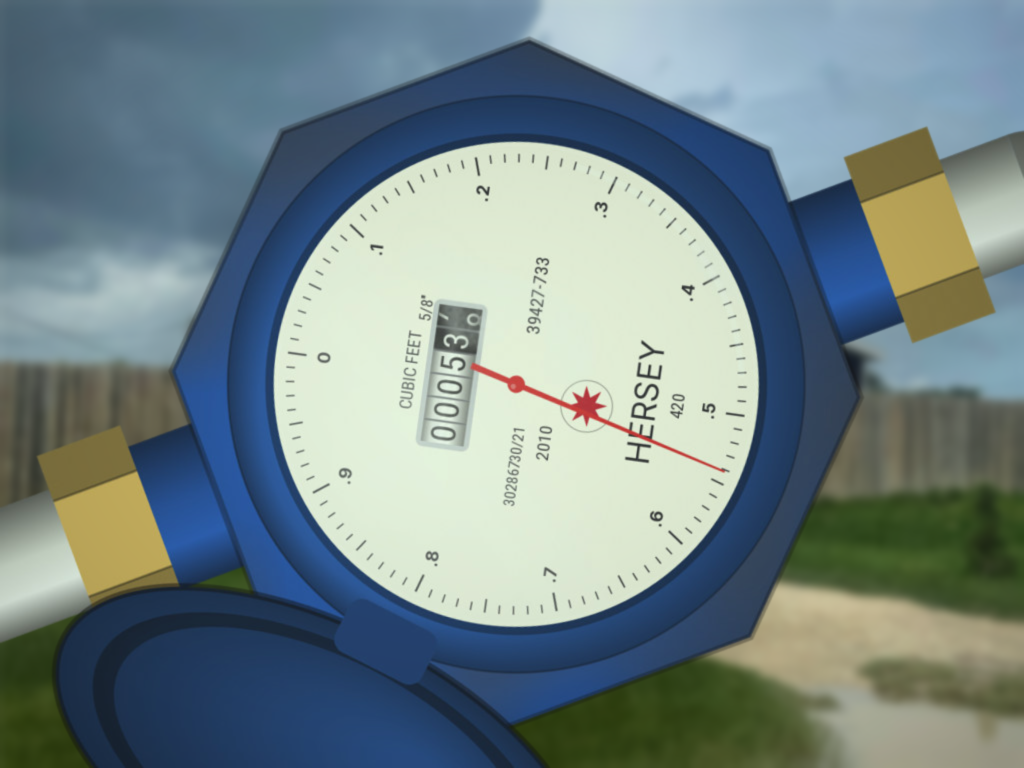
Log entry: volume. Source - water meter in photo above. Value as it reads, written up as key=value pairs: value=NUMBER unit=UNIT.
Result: value=537.54 unit=ft³
